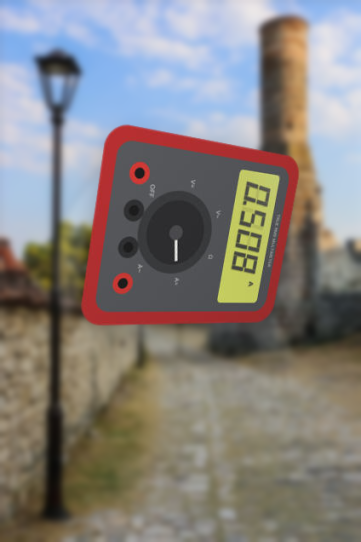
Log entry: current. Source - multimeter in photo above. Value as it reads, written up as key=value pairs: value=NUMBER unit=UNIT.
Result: value=0.508 unit=A
